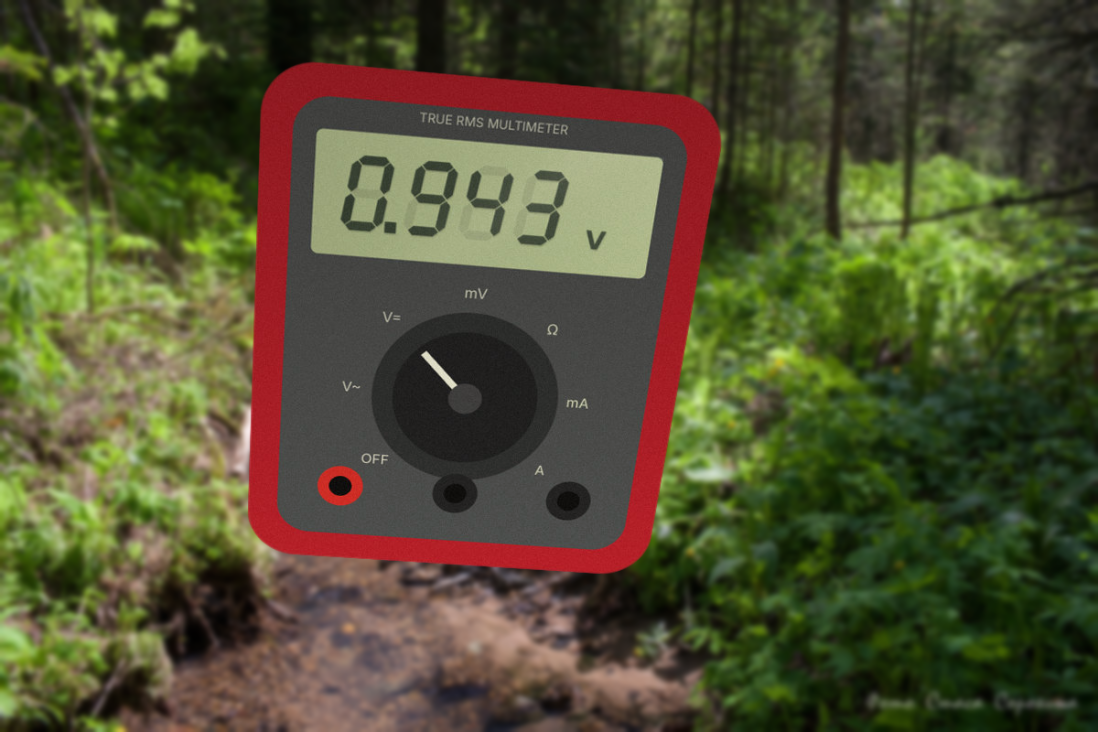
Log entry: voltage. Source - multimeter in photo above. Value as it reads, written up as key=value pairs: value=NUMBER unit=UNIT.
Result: value=0.943 unit=V
